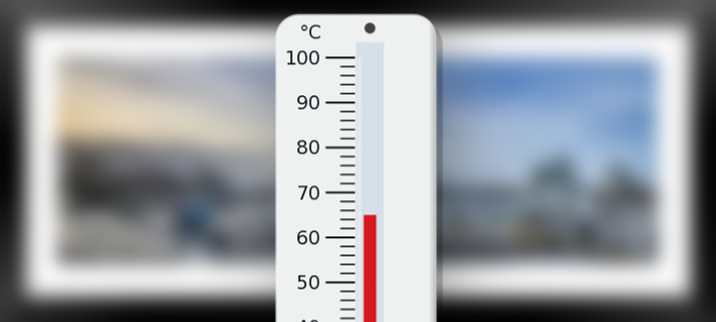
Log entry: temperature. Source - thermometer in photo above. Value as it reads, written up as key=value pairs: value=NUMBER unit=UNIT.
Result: value=65 unit=°C
